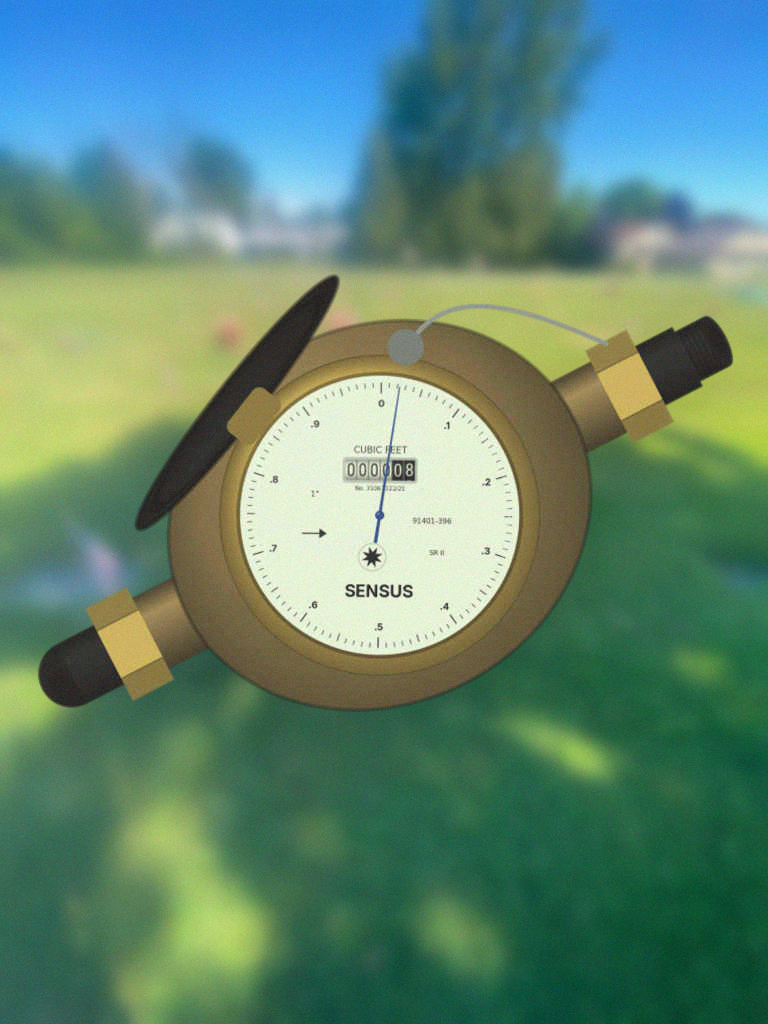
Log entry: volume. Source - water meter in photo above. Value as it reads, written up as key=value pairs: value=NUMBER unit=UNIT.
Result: value=8.02 unit=ft³
